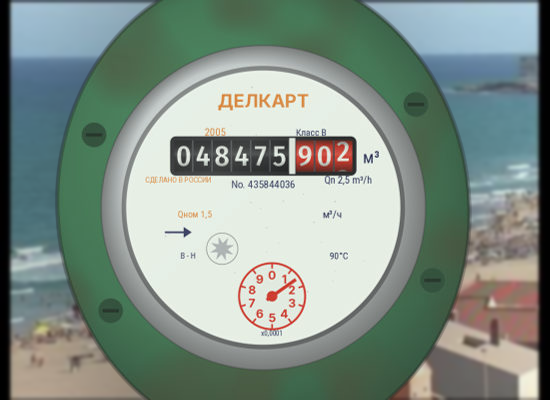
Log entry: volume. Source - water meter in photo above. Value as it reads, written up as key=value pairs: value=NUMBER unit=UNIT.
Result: value=48475.9021 unit=m³
